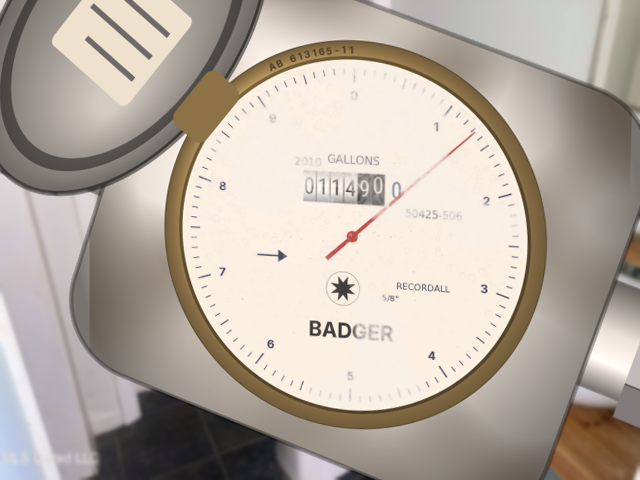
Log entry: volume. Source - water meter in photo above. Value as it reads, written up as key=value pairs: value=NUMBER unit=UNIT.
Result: value=114901.3 unit=gal
